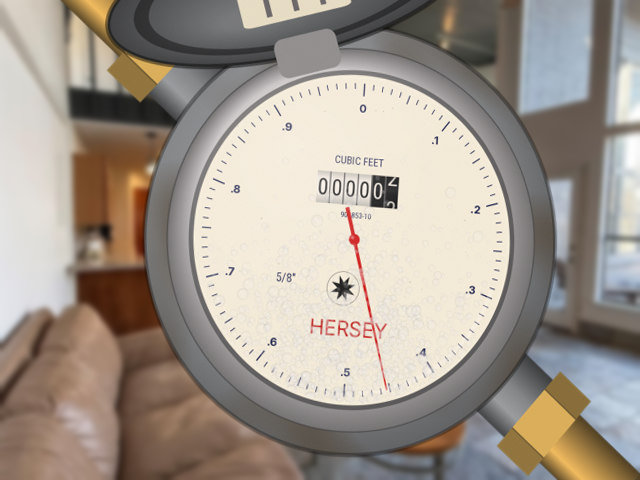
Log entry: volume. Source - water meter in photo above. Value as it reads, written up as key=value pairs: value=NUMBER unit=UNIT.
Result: value=2.45 unit=ft³
